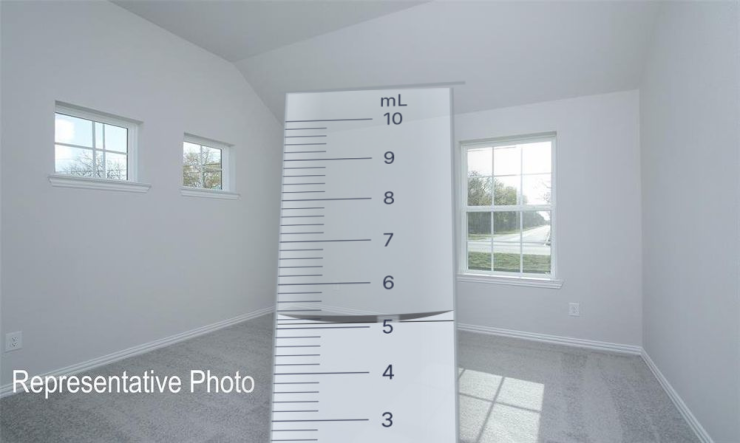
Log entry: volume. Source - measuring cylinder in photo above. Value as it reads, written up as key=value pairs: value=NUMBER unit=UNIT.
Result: value=5.1 unit=mL
